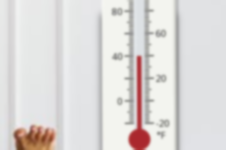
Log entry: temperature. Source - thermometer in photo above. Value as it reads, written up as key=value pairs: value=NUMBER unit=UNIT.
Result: value=40 unit=°F
